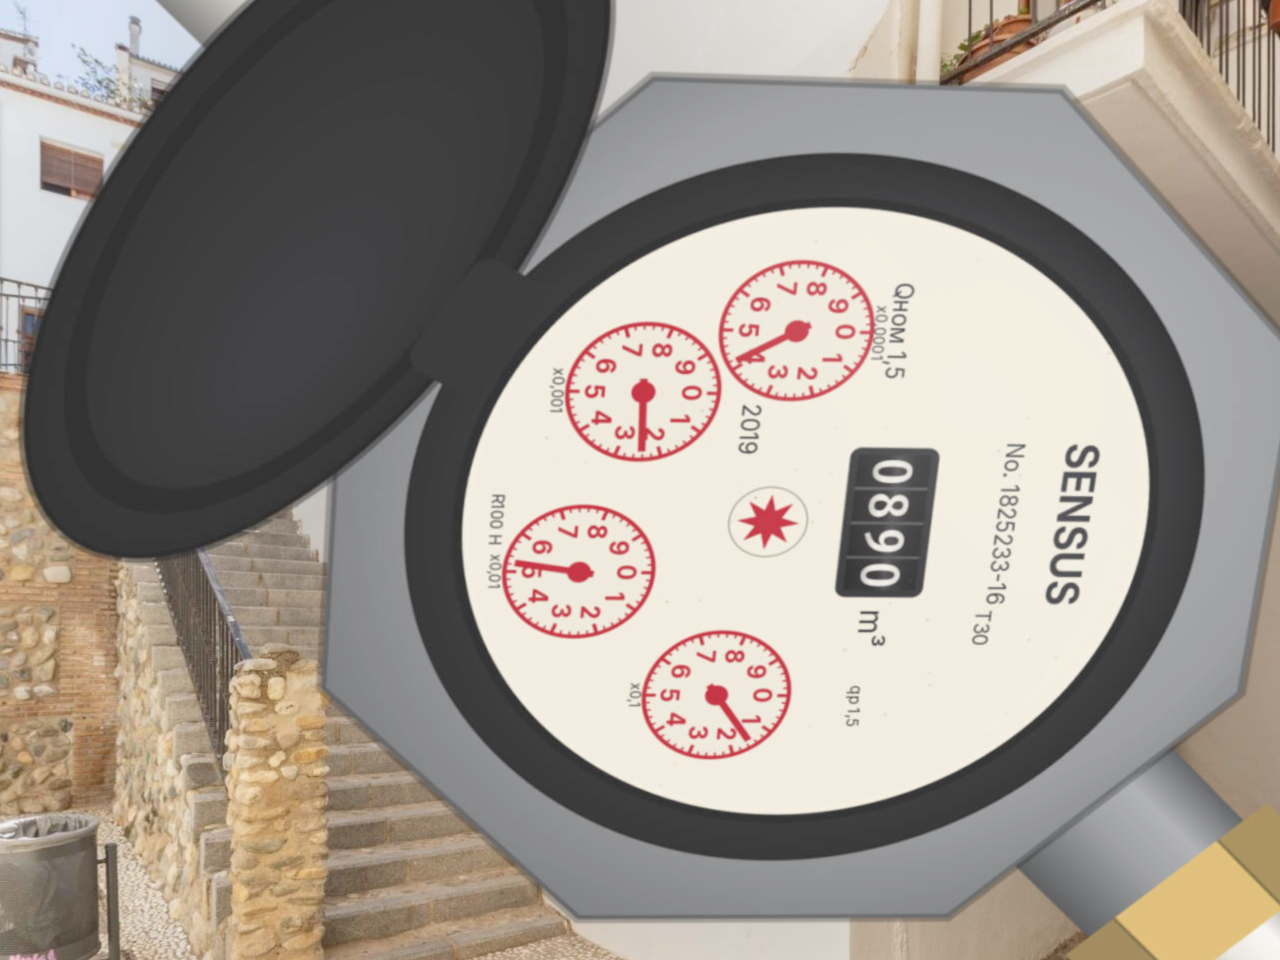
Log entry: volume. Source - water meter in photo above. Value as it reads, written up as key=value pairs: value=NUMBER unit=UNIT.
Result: value=890.1524 unit=m³
